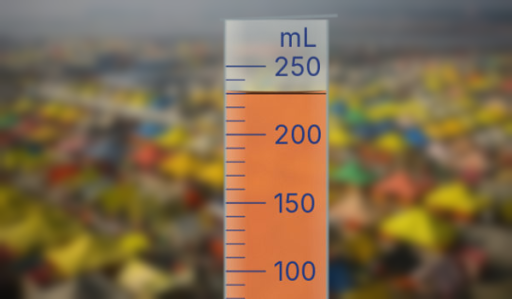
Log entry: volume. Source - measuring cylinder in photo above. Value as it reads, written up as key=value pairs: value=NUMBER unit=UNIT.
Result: value=230 unit=mL
